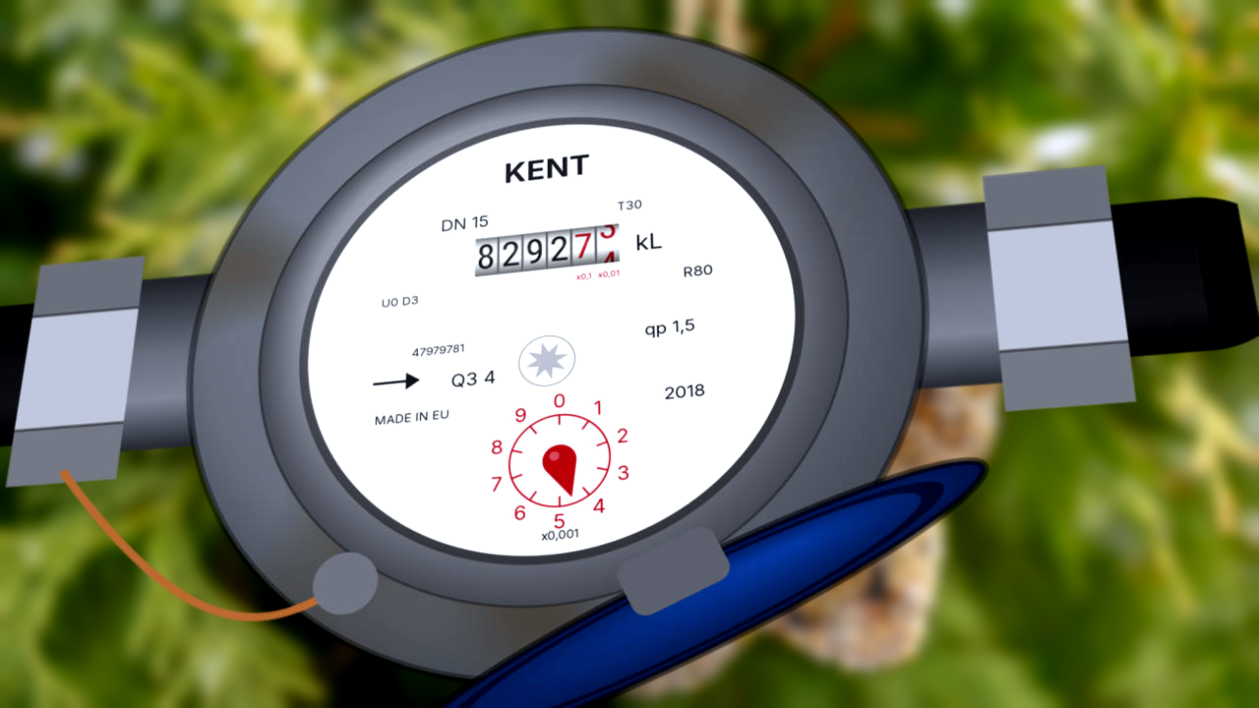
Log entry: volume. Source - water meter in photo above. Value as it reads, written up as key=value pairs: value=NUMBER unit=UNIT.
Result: value=8292.734 unit=kL
